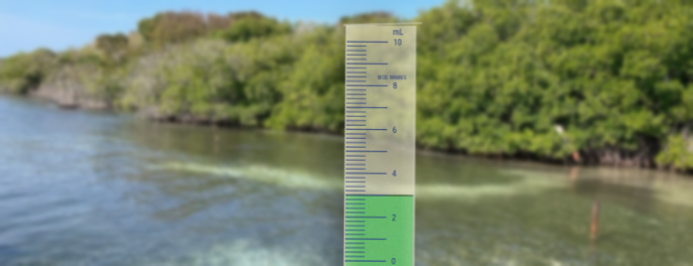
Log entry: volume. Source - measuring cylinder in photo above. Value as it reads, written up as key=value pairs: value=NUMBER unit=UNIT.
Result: value=3 unit=mL
